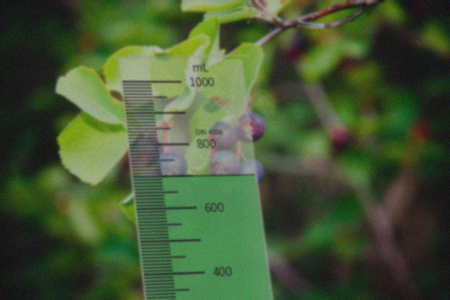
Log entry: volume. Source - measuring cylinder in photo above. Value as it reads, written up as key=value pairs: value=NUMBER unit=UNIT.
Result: value=700 unit=mL
